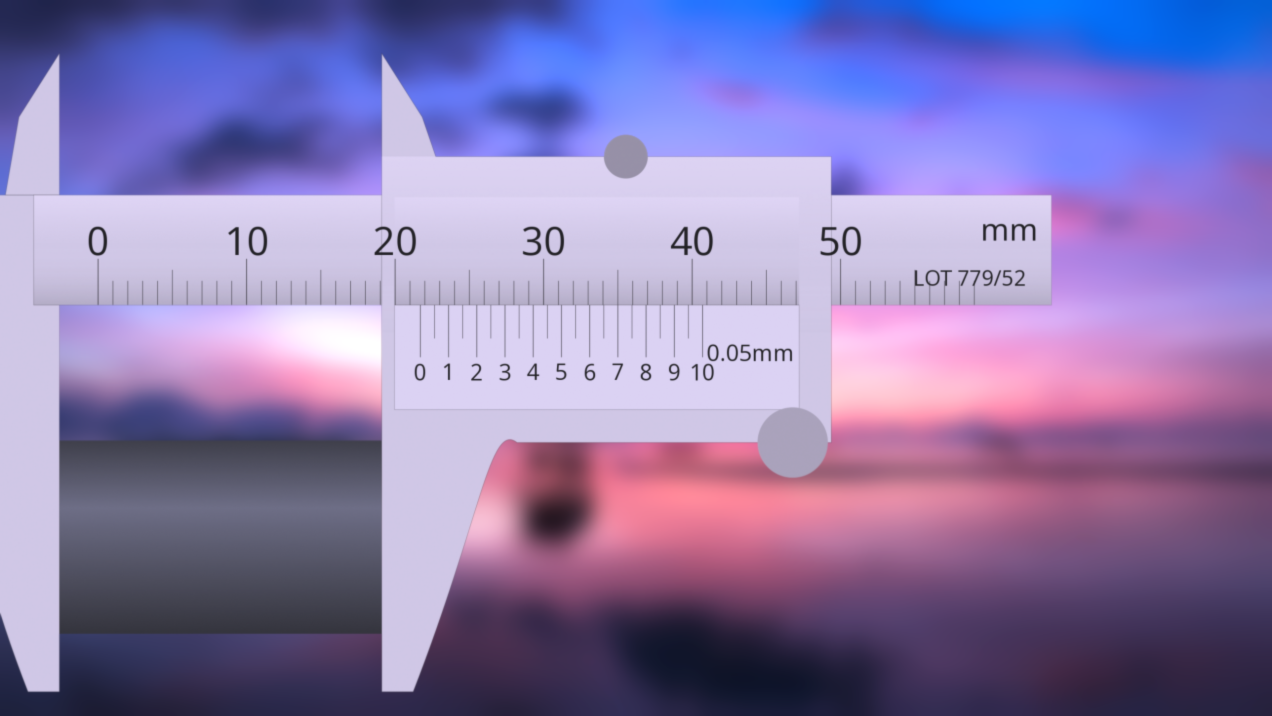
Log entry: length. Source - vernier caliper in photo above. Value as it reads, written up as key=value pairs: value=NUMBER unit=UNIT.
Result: value=21.7 unit=mm
